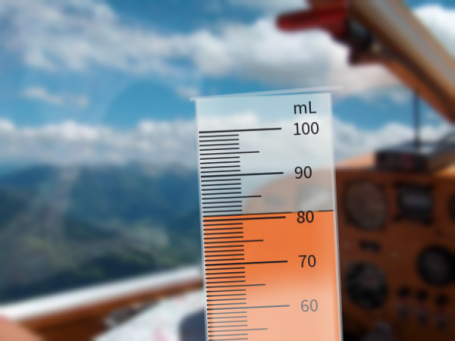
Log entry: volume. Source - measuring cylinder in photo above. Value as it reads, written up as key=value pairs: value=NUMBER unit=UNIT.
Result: value=81 unit=mL
